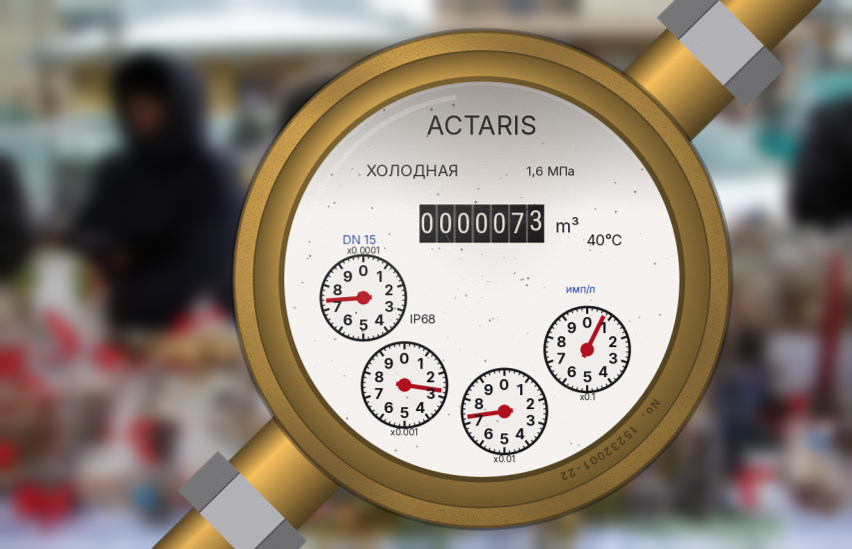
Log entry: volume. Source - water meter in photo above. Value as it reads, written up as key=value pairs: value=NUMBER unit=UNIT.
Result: value=73.0727 unit=m³
